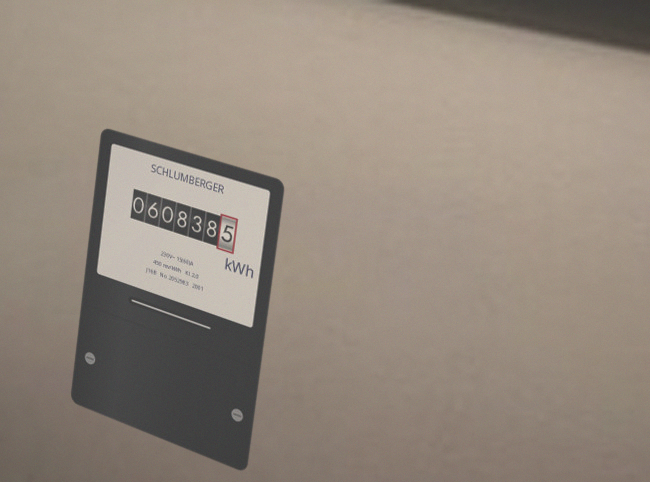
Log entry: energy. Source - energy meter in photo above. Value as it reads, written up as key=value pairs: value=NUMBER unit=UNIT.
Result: value=60838.5 unit=kWh
